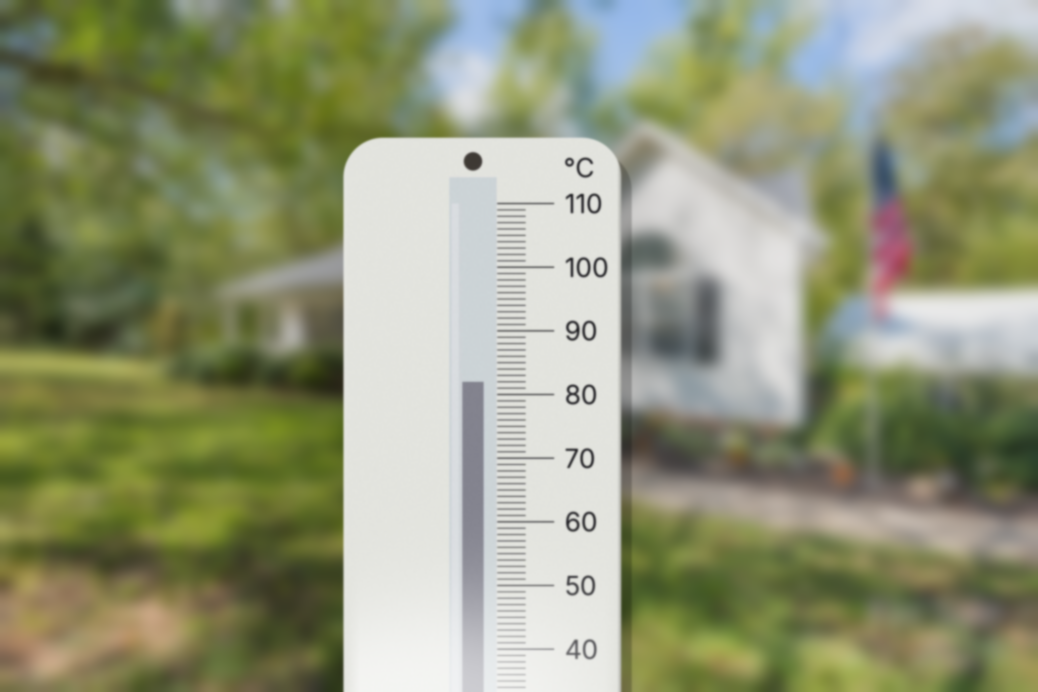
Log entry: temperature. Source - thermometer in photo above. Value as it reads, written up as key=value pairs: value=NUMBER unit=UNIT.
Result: value=82 unit=°C
